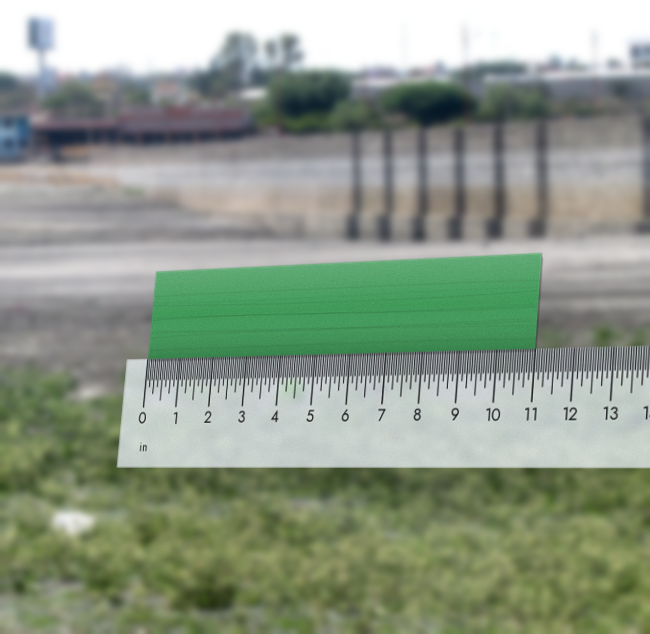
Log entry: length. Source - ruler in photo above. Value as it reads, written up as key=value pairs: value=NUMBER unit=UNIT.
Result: value=11 unit=in
